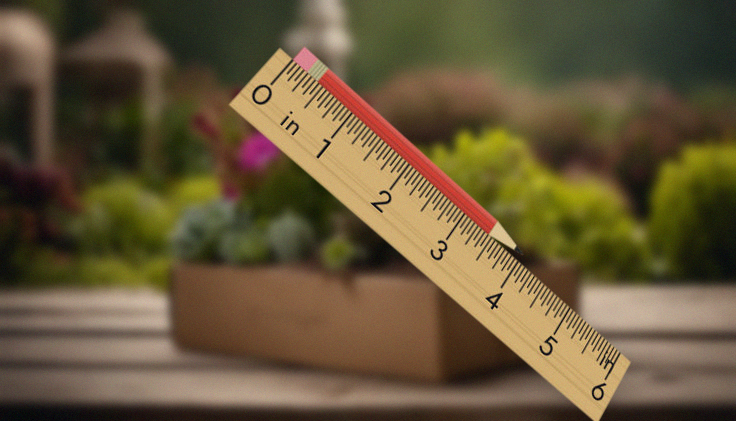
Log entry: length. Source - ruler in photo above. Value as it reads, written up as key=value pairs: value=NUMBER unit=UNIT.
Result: value=4 unit=in
